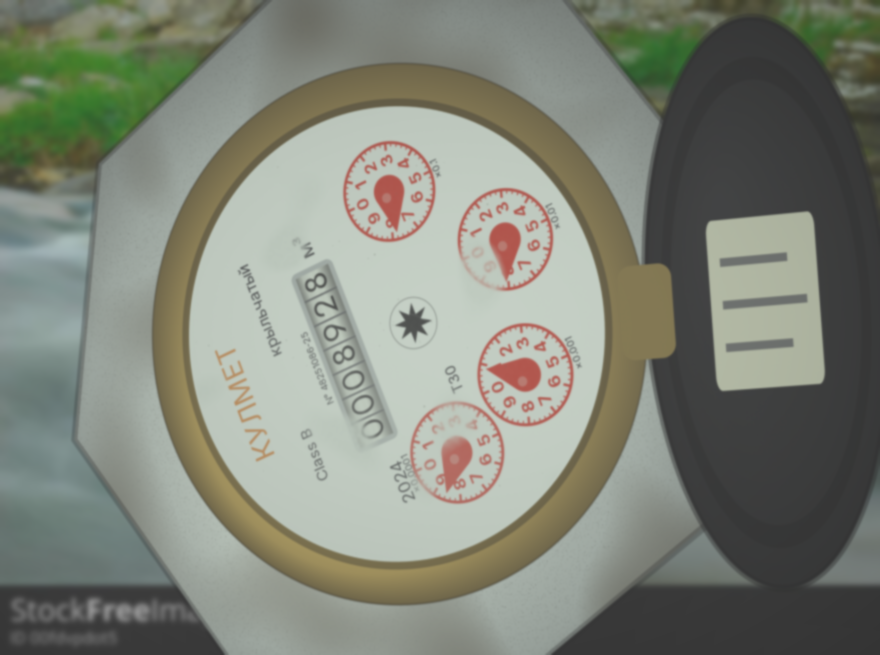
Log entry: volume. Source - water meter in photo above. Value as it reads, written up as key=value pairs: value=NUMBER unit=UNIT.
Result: value=8928.7808 unit=m³
